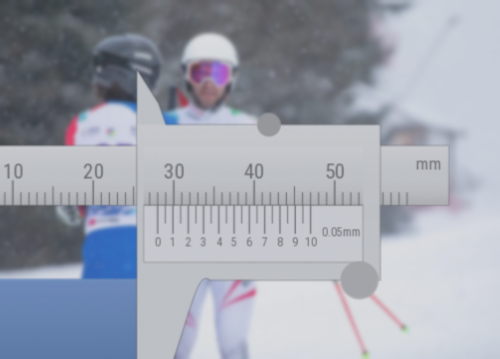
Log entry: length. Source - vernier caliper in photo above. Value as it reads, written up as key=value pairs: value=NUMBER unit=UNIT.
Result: value=28.0 unit=mm
